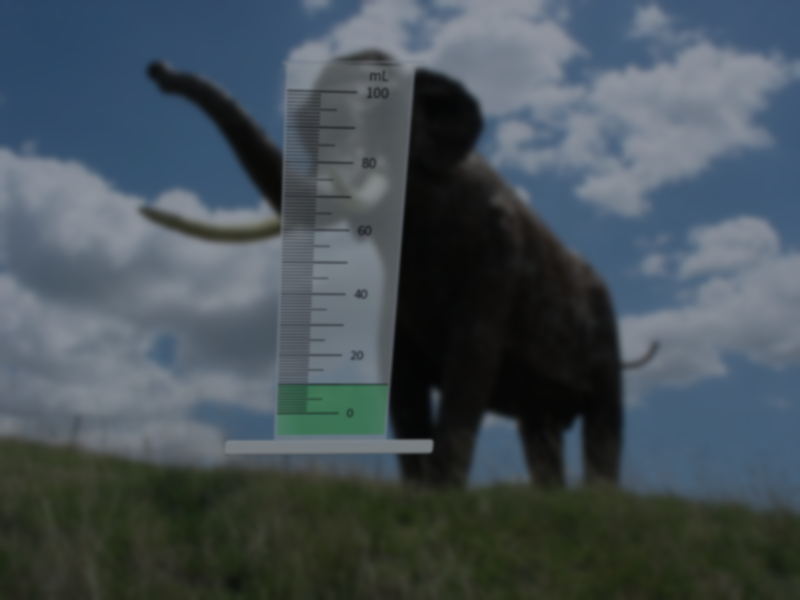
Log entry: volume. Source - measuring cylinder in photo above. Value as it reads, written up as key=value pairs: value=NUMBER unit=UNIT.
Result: value=10 unit=mL
